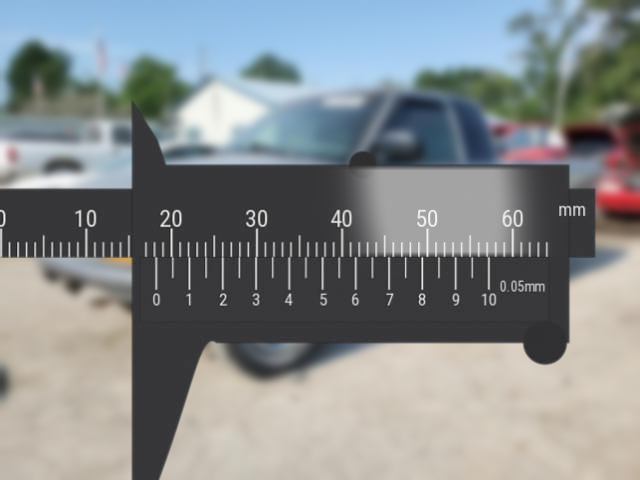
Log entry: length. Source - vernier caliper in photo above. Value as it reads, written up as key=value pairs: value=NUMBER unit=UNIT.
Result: value=18.2 unit=mm
